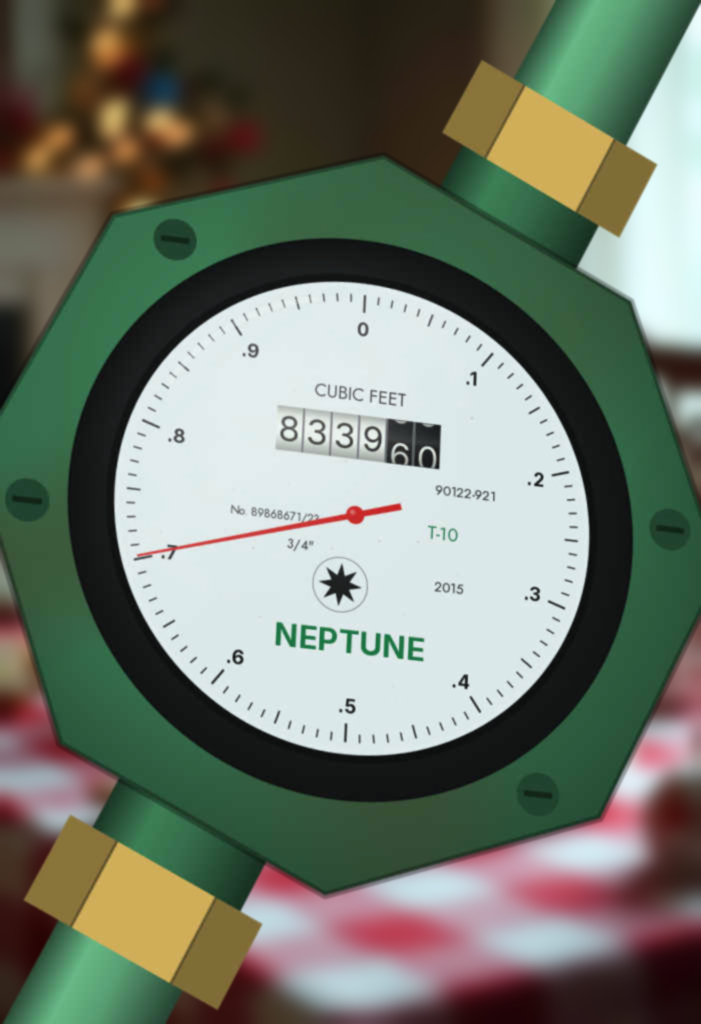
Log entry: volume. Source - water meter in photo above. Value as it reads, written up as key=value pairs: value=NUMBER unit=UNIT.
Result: value=833959.70 unit=ft³
